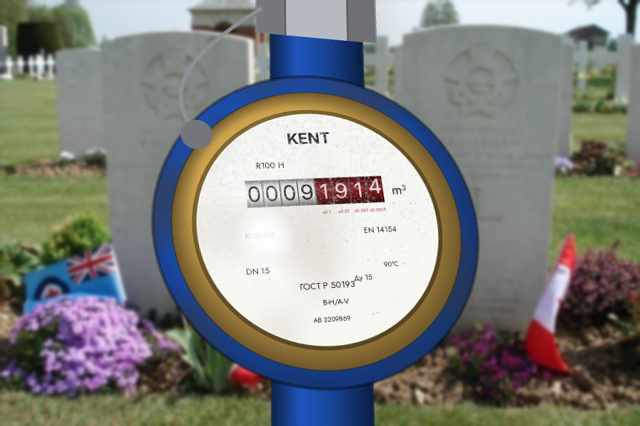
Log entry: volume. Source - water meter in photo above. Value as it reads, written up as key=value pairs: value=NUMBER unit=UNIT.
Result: value=9.1914 unit=m³
